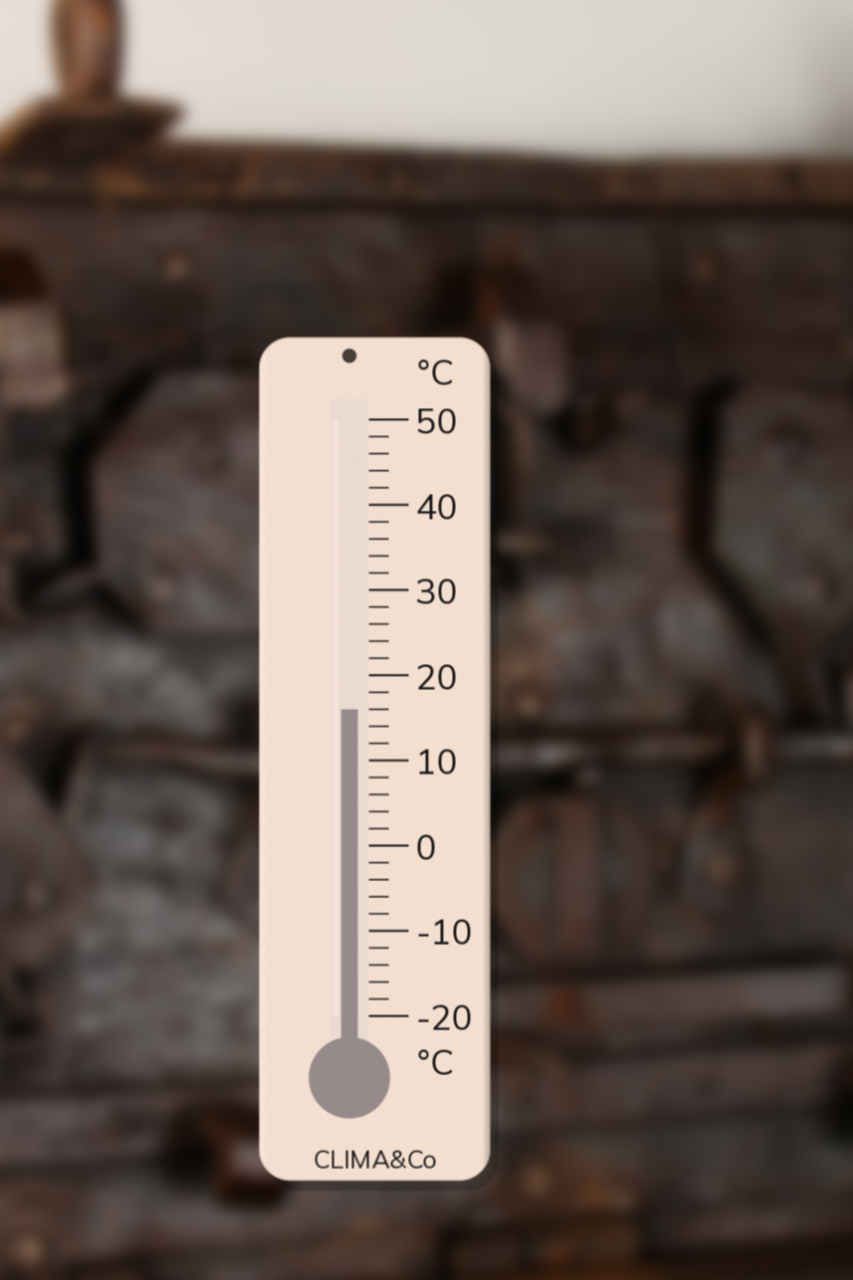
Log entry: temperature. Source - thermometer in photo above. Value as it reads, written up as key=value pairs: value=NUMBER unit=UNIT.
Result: value=16 unit=°C
